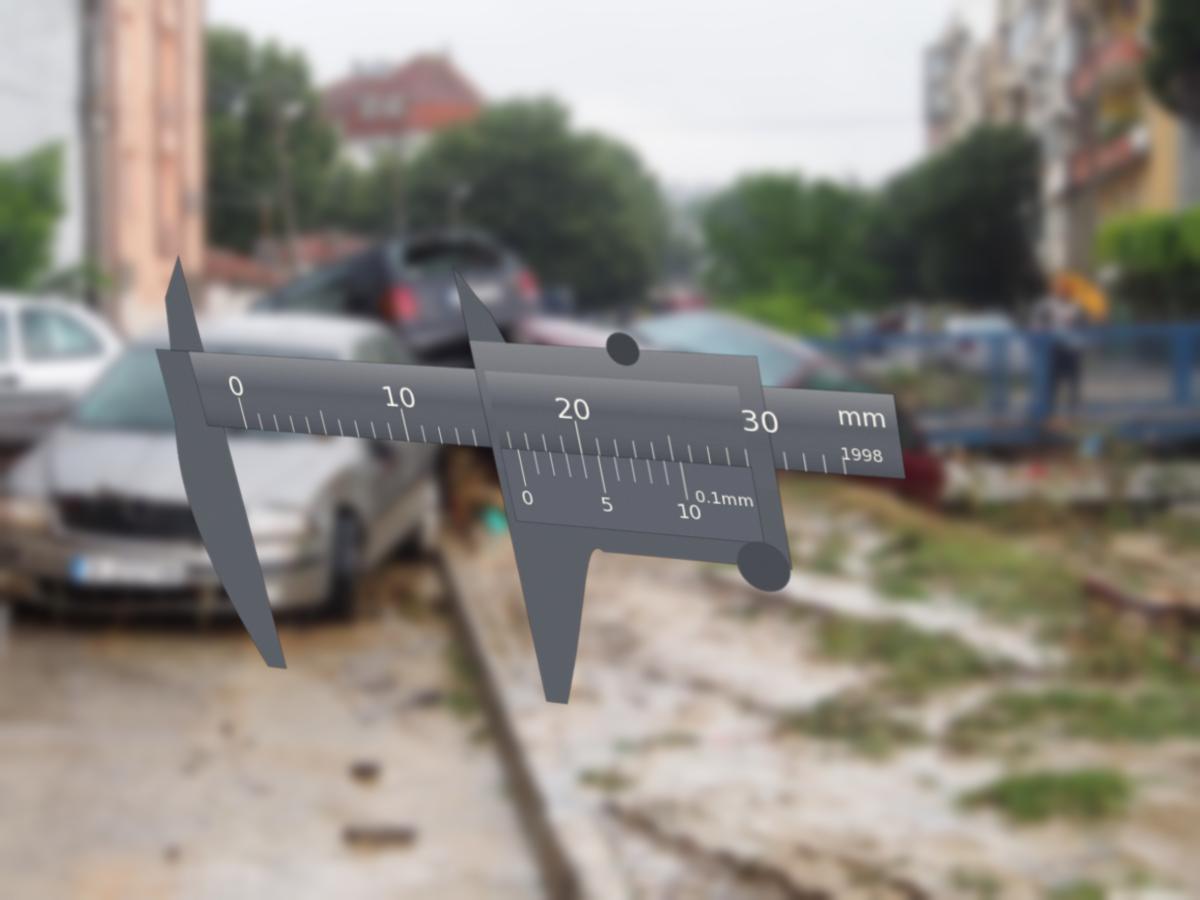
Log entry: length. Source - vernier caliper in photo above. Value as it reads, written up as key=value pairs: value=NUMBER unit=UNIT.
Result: value=16.4 unit=mm
